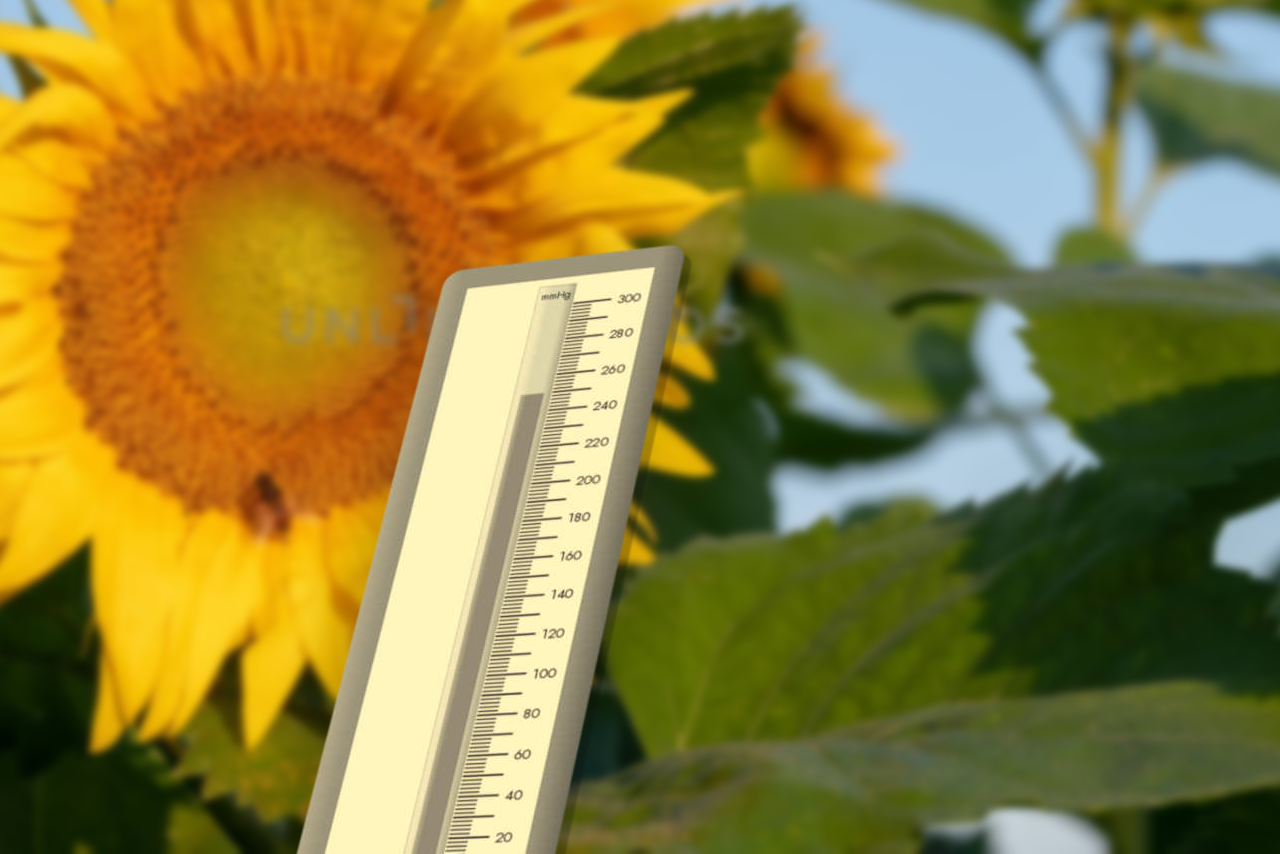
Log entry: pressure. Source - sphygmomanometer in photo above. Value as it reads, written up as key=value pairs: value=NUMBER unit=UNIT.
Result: value=250 unit=mmHg
